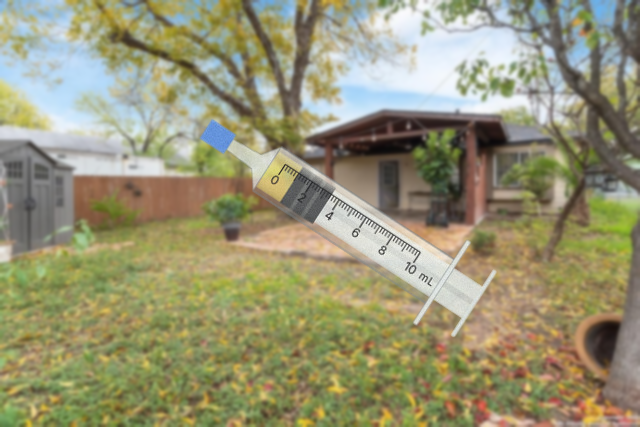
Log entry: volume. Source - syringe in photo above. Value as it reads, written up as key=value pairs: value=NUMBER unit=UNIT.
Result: value=1 unit=mL
